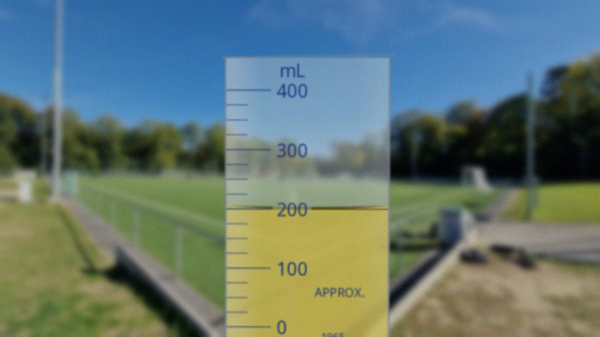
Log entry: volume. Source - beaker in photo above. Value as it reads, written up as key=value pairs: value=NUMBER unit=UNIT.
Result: value=200 unit=mL
